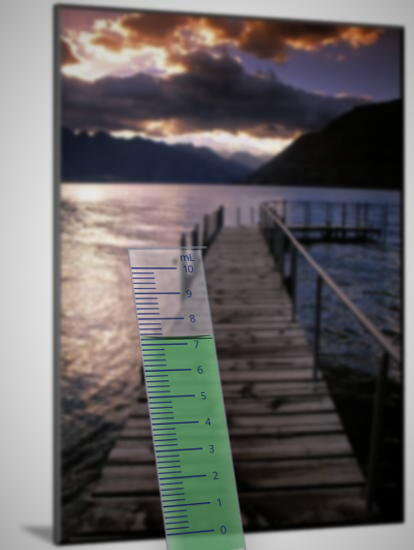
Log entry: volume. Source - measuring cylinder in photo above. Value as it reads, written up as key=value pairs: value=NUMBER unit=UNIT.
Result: value=7.2 unit=mL
